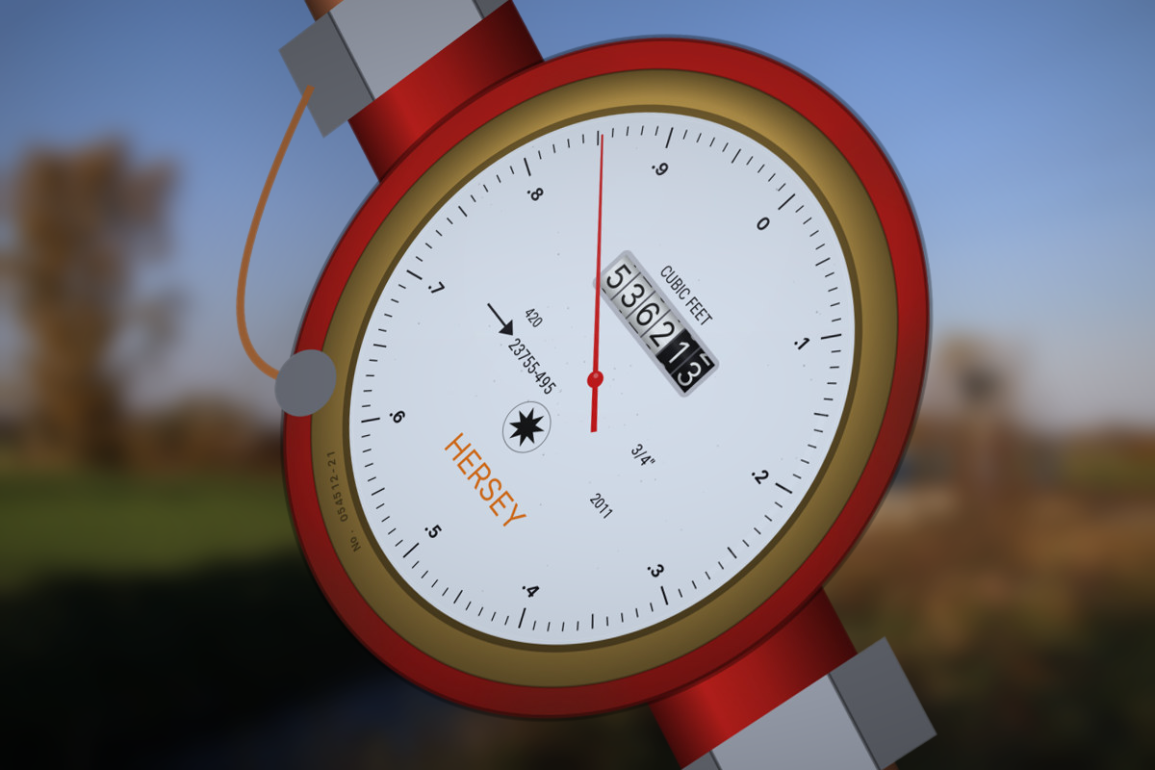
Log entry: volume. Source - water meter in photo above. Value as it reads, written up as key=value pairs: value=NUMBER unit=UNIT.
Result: value=536212.85 unit=ft³
